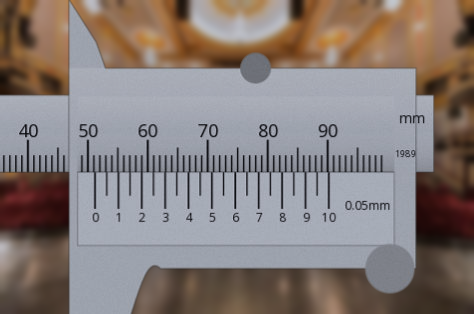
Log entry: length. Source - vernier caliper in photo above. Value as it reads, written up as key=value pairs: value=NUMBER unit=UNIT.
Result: value=51.2 unit=mm
